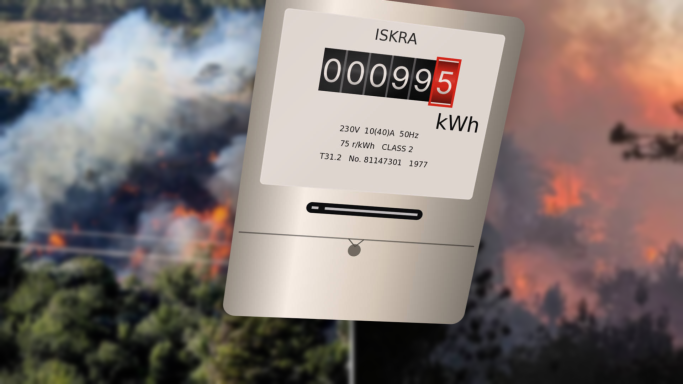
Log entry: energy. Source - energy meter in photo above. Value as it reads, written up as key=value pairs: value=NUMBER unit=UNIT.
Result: value=99.5 unit=kWh
